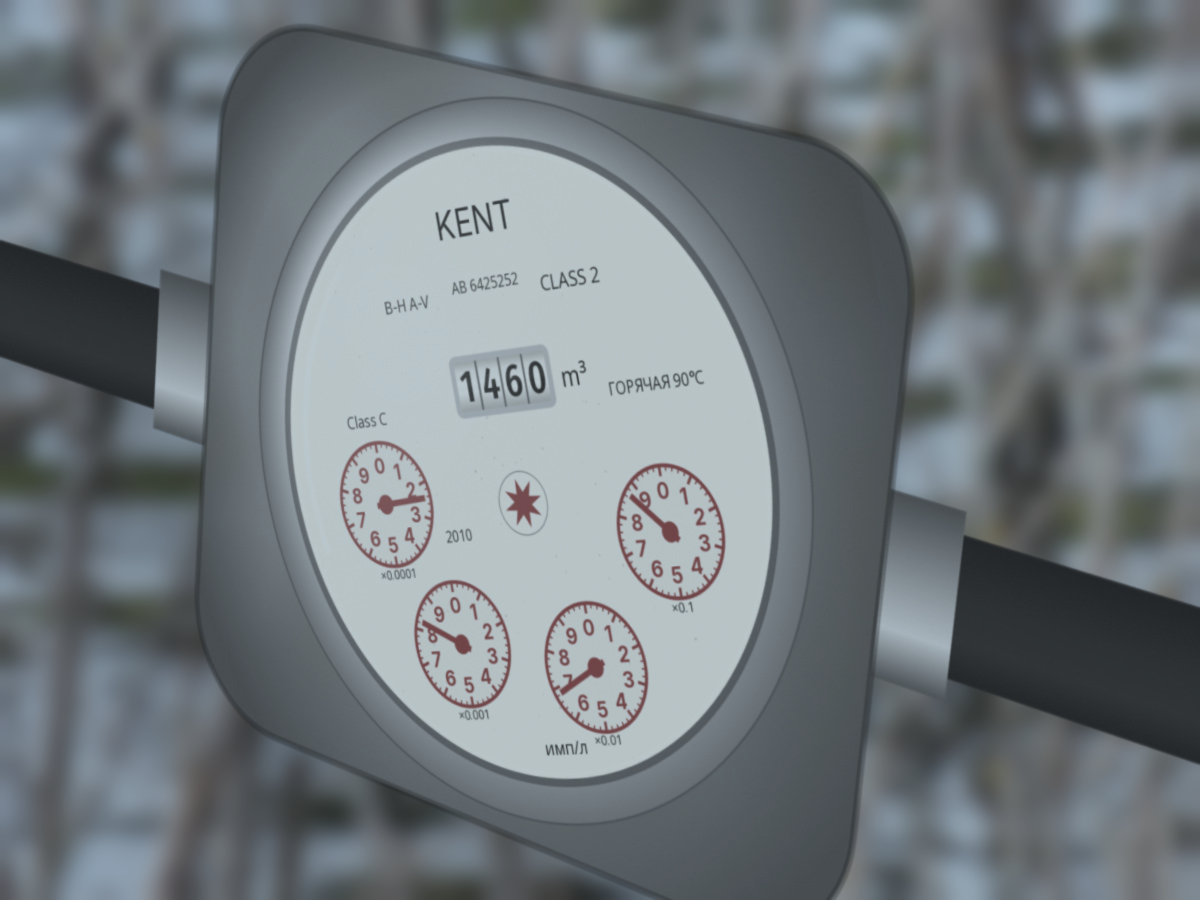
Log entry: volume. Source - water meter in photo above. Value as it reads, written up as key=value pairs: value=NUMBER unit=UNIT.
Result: value=1460.8682 unit=m³
